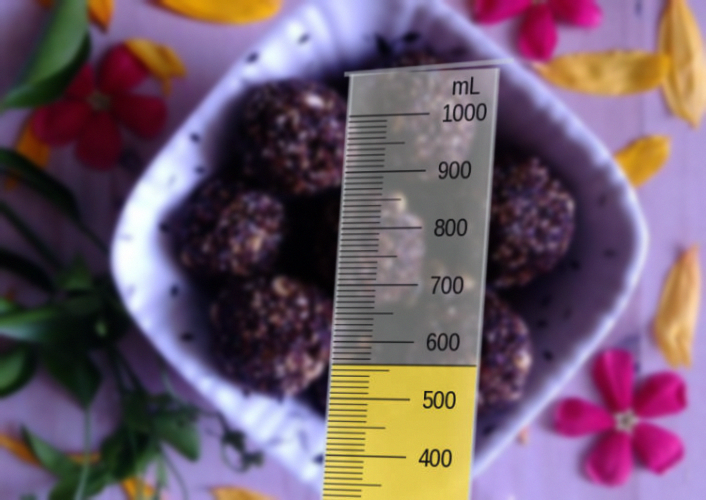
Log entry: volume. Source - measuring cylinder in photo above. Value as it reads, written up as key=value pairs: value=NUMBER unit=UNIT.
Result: value=560 unit=mL
